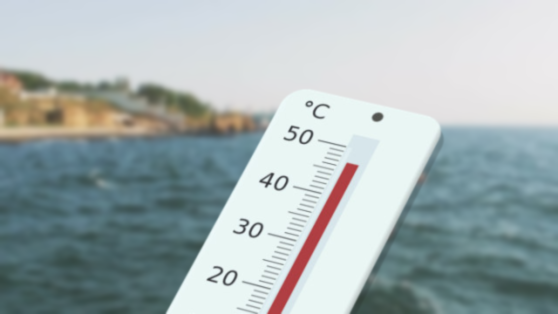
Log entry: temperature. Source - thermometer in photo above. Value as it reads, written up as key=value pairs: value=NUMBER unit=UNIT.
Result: value=47 unit=°C
